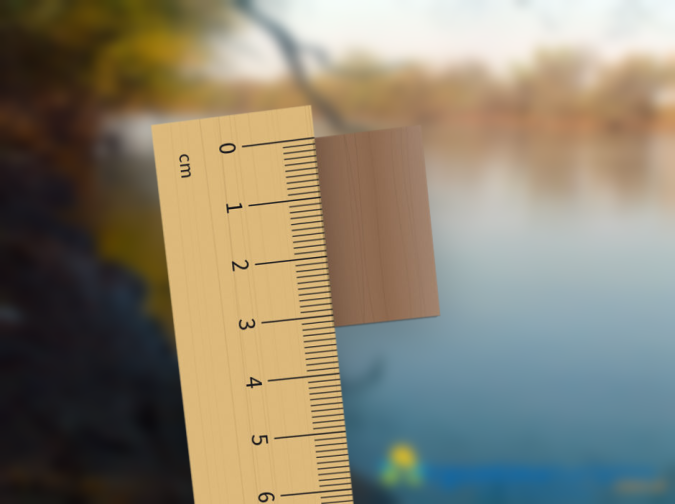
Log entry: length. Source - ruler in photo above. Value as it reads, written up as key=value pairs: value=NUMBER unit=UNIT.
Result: value=3.2 unit=cm
